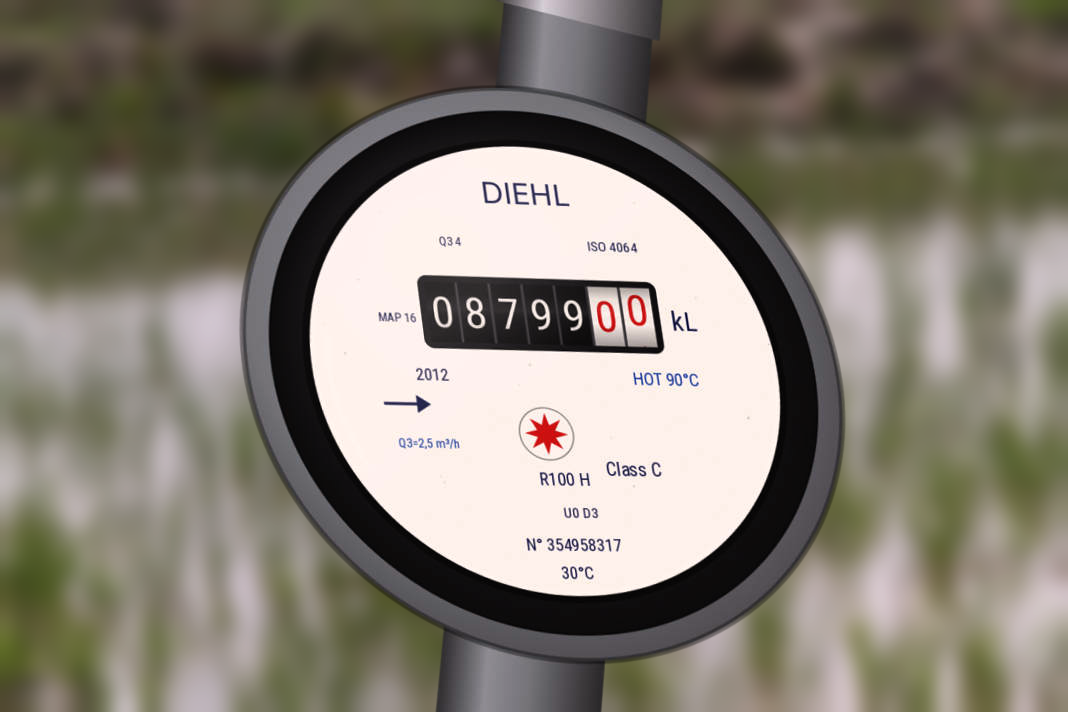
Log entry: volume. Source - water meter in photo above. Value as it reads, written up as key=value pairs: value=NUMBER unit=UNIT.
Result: value=8799.00 unit=kL
